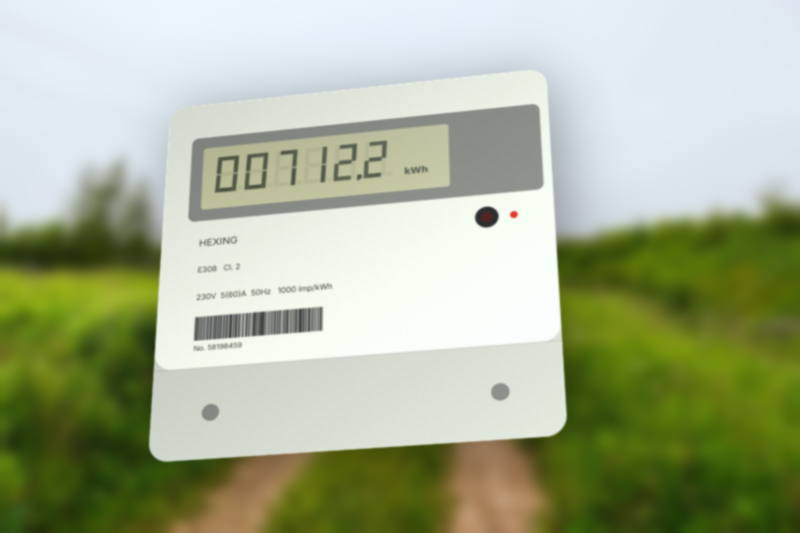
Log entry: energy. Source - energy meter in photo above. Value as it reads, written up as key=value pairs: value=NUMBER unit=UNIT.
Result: value=712.2 unit=kWh
